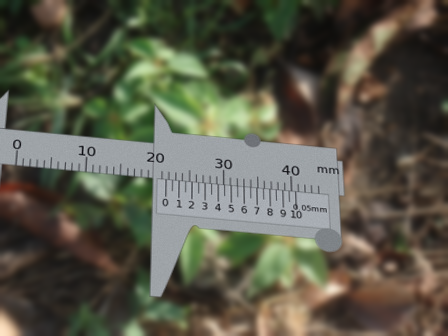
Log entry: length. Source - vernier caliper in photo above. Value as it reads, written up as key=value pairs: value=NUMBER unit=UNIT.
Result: value=21.6 unit=mm
